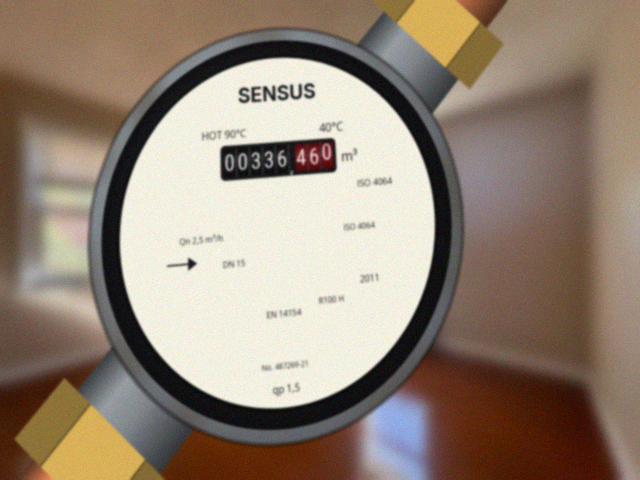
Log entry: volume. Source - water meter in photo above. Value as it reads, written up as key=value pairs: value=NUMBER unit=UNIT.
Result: value=336.460 unit=m³
